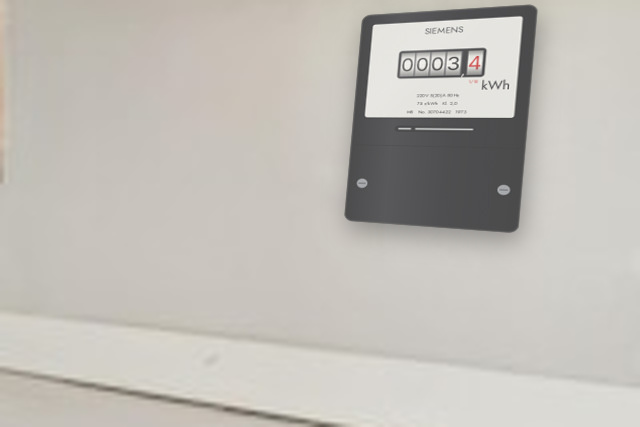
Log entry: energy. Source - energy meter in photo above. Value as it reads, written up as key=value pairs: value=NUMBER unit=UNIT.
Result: value=3.4 unit=kWh
